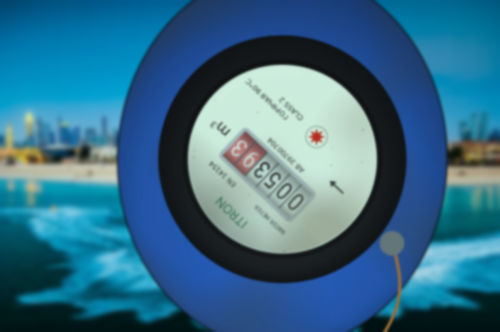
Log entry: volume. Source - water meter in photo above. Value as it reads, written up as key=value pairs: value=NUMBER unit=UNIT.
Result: value=53.93 unit=m³
